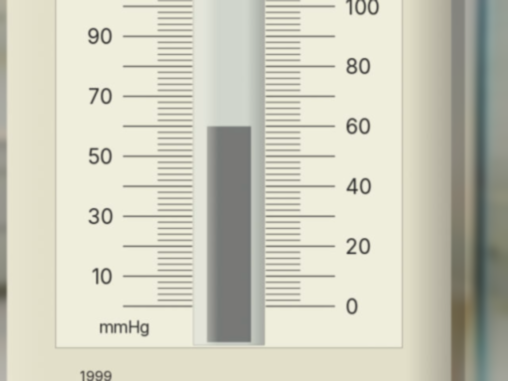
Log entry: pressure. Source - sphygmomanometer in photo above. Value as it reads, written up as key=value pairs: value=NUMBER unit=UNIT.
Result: value=60 unit=mmHg
